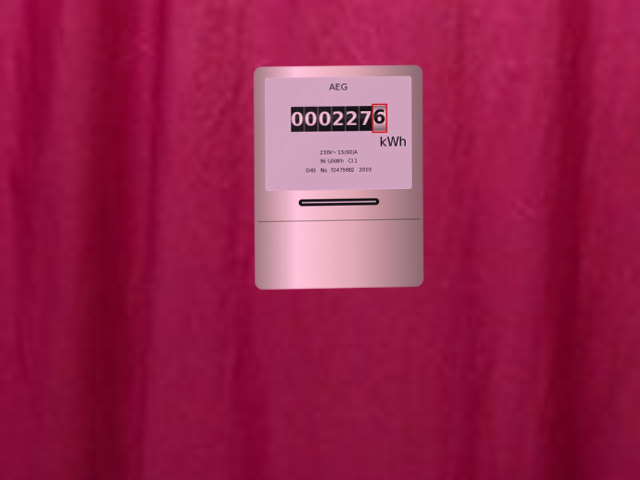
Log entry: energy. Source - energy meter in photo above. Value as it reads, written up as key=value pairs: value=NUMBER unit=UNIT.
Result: value=227.6 unit=kWh
